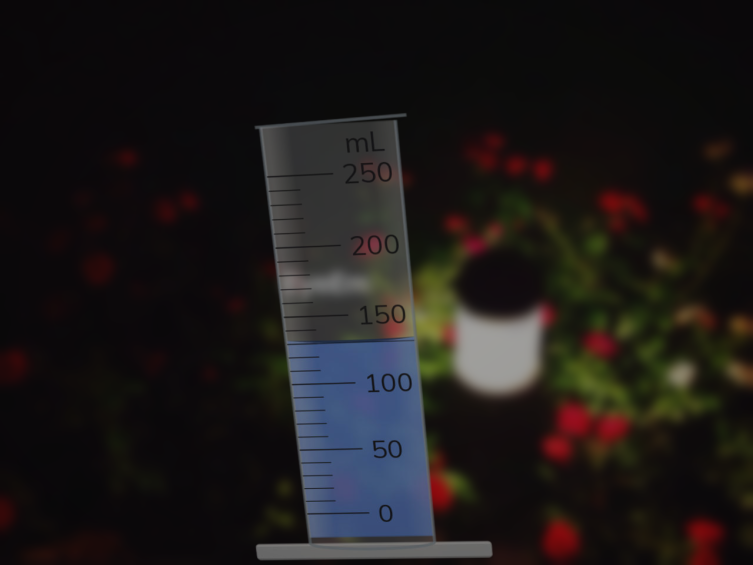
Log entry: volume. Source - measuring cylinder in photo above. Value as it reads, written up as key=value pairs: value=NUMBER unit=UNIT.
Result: value=130 unit=mL
